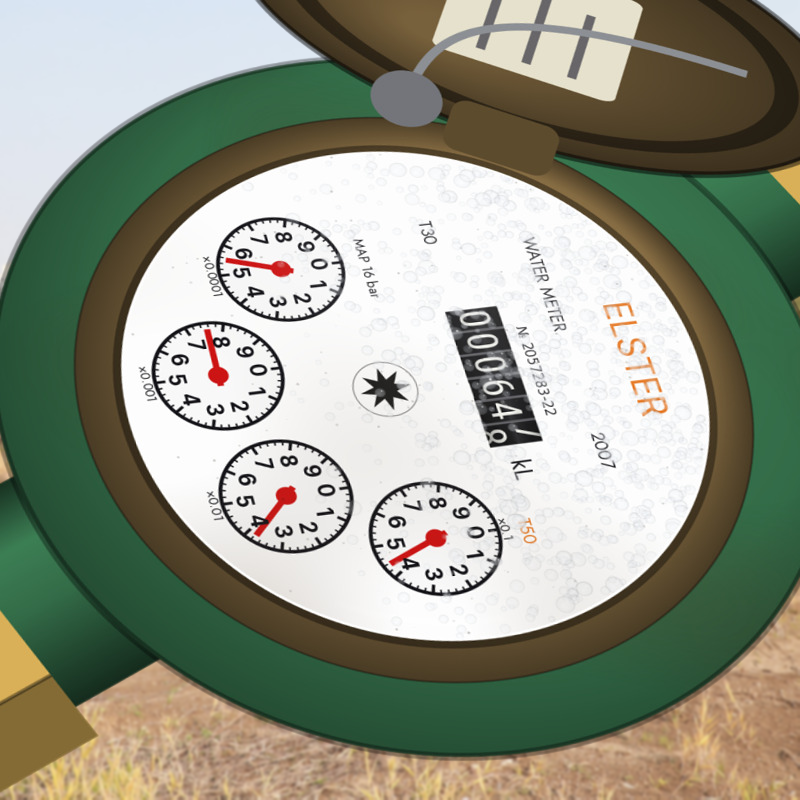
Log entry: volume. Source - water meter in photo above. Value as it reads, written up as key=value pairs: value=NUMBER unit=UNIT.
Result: value=647.4375 unit=kL
